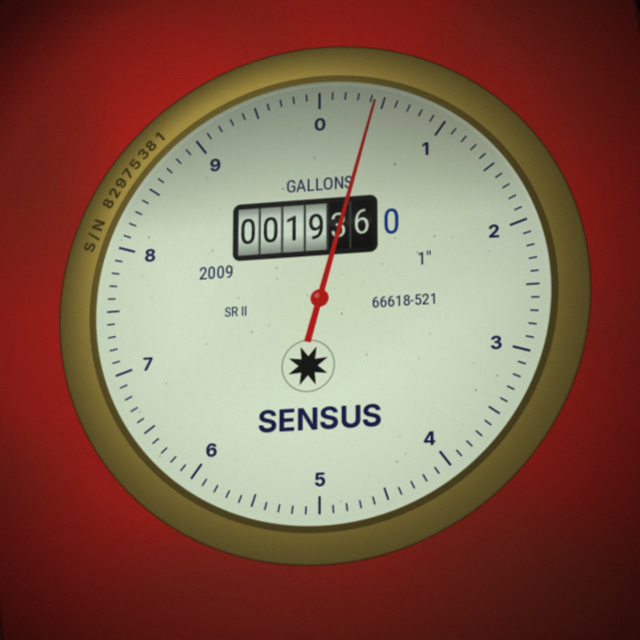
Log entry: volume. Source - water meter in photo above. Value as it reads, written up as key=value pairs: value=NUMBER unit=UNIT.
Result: value=19360.4 unit=gal
